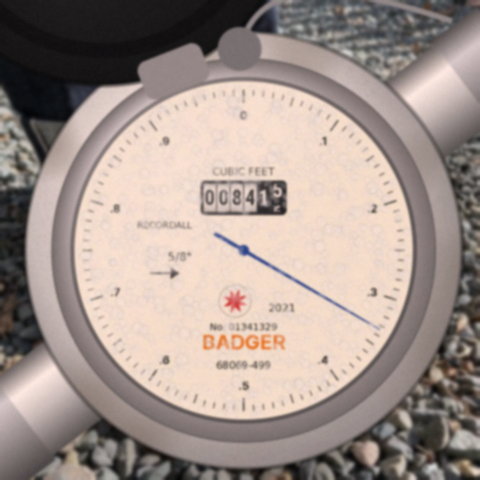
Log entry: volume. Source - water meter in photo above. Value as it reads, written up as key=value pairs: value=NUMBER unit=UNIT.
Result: value=8415.33 unit=ft³
